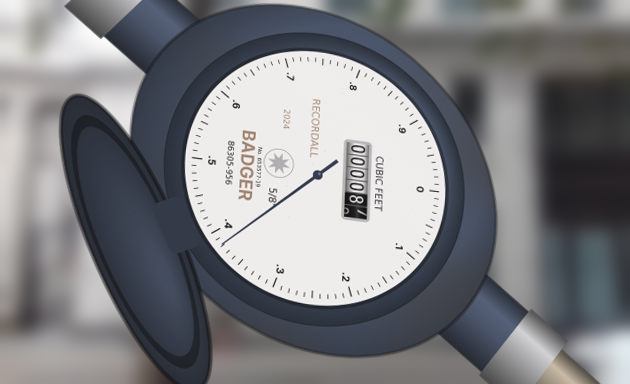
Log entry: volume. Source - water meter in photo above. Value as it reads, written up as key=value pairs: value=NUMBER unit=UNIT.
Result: value=87.38 unit=ft³
